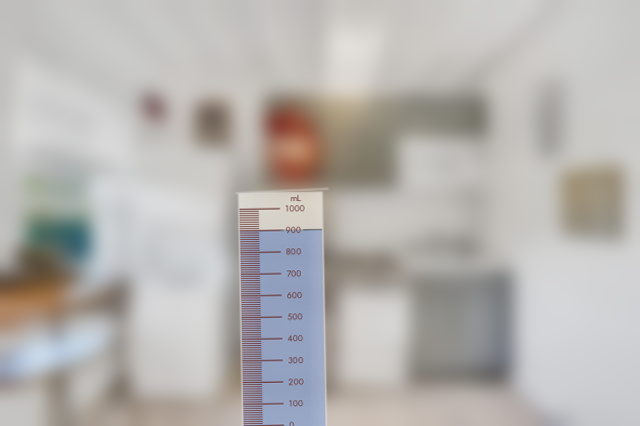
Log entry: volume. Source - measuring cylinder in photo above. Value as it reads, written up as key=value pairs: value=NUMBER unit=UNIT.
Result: value=900 unit=mL
